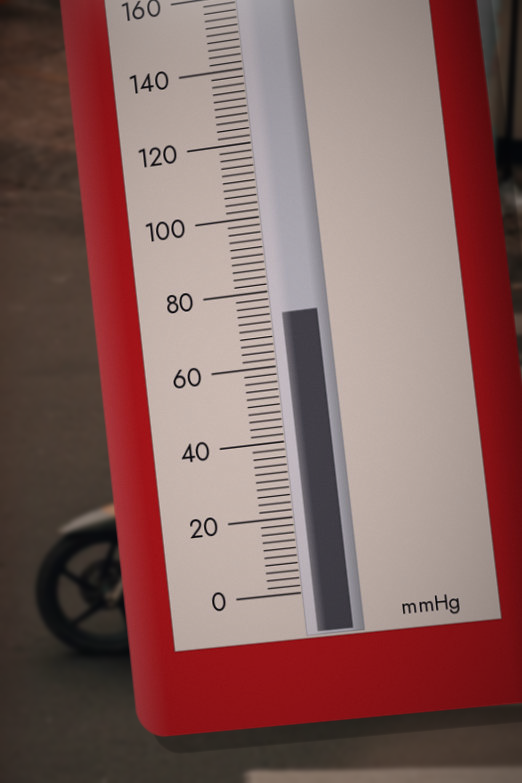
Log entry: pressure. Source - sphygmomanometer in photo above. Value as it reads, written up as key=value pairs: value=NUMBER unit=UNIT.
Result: value=74 unit=mmHg
